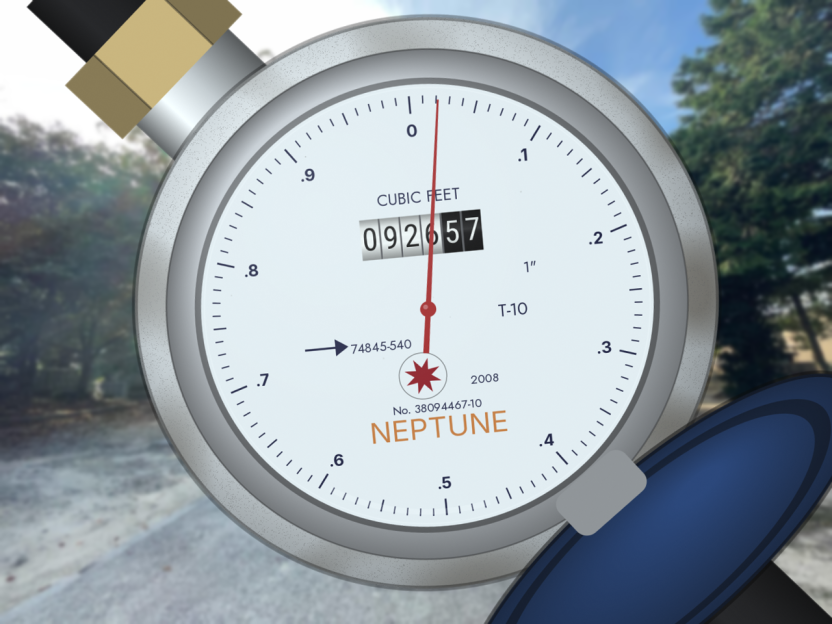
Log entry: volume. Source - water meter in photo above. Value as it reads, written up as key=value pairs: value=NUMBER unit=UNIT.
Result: value=92657.02 unit=ft³
